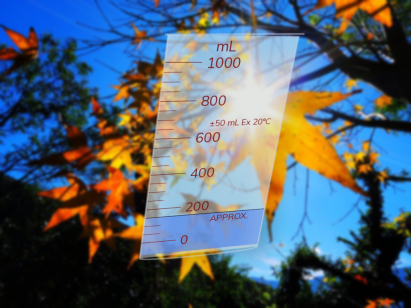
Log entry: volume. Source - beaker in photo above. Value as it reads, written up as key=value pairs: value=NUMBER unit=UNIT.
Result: value=150 unit=mL
